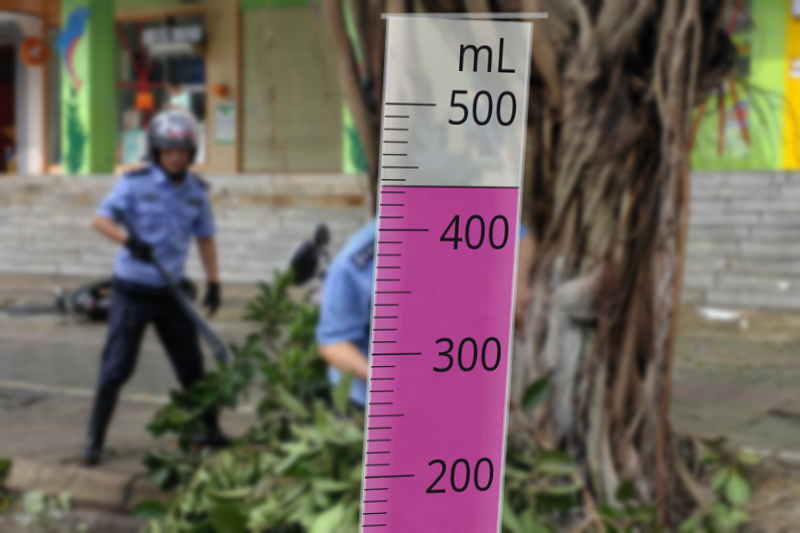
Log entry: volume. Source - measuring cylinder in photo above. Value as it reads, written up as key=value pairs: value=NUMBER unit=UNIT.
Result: value=435 unit=mL
